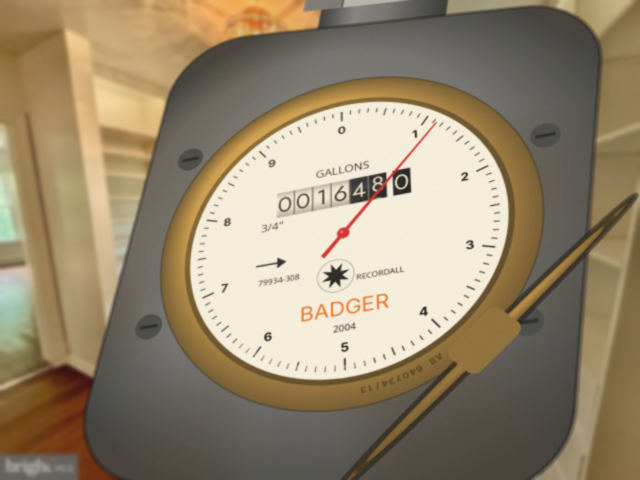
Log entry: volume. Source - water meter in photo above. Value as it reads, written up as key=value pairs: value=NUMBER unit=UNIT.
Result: value=16481.1 unit=gal
